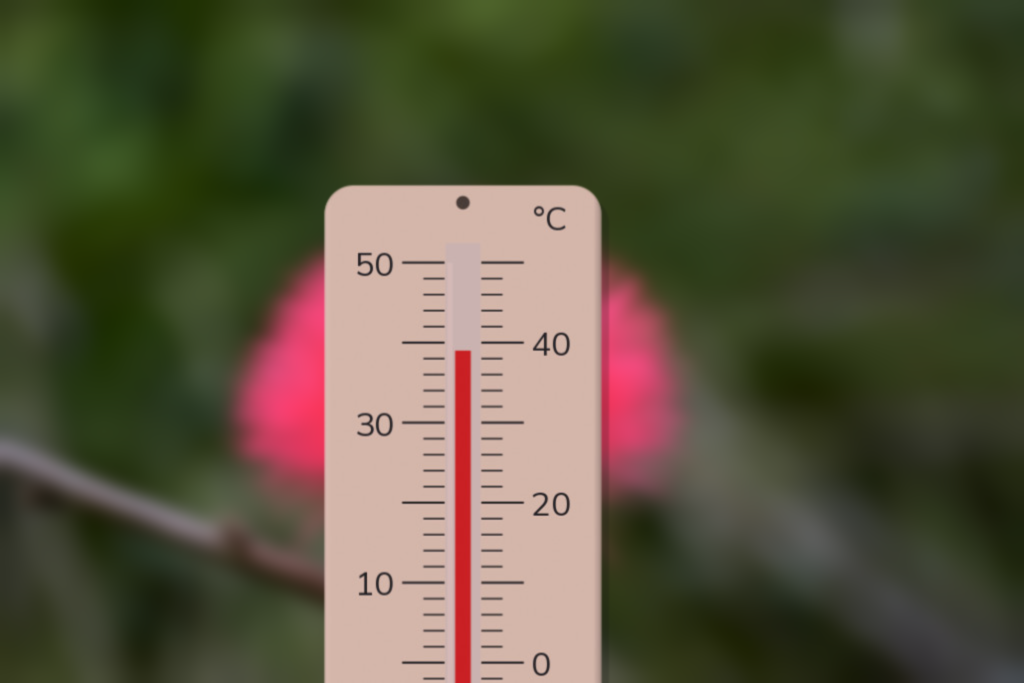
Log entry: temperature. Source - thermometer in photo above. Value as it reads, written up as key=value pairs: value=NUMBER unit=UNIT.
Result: value=39 unit=°C
